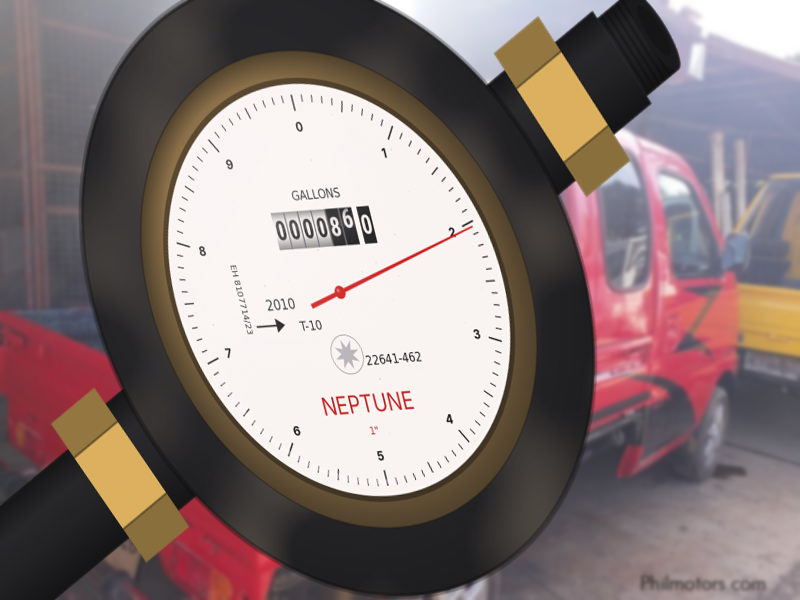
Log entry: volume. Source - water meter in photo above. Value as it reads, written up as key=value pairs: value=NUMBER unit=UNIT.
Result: value=862.0 unit=gal
